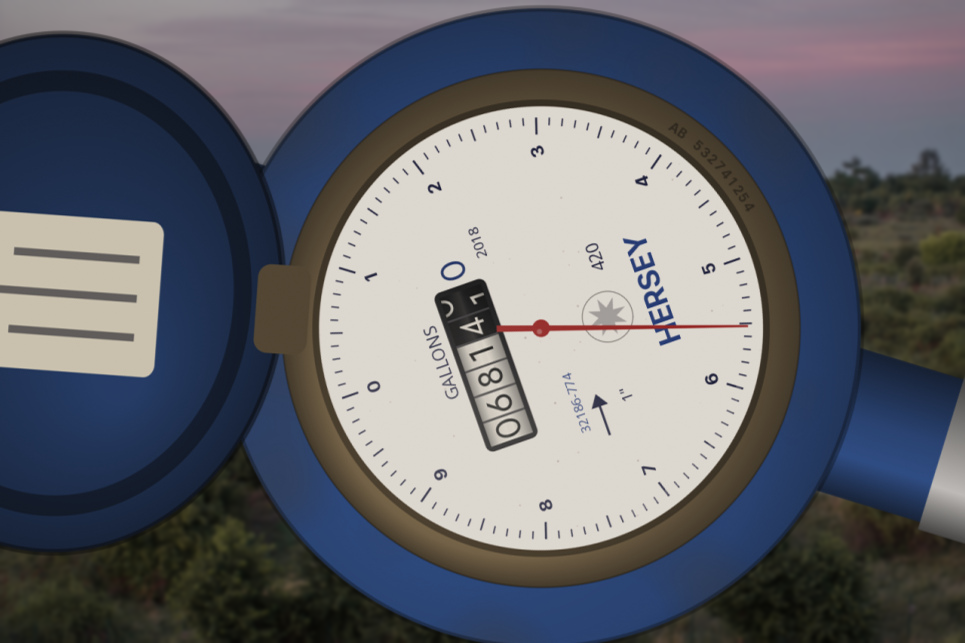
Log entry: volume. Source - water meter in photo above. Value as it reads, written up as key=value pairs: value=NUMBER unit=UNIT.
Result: value=681405.5 unit=gal
